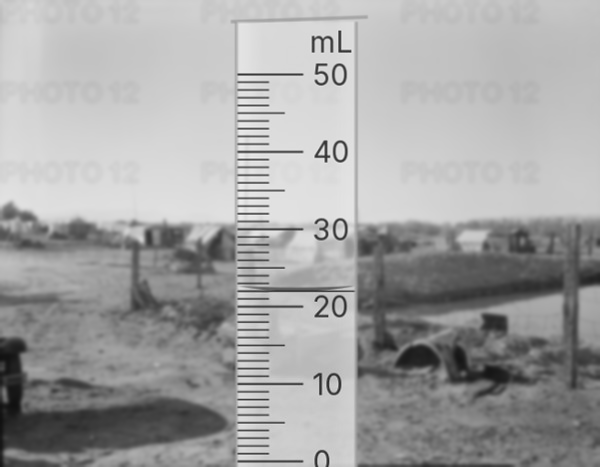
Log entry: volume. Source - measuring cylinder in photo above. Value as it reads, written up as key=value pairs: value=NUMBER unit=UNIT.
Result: value=22 unit=mL
